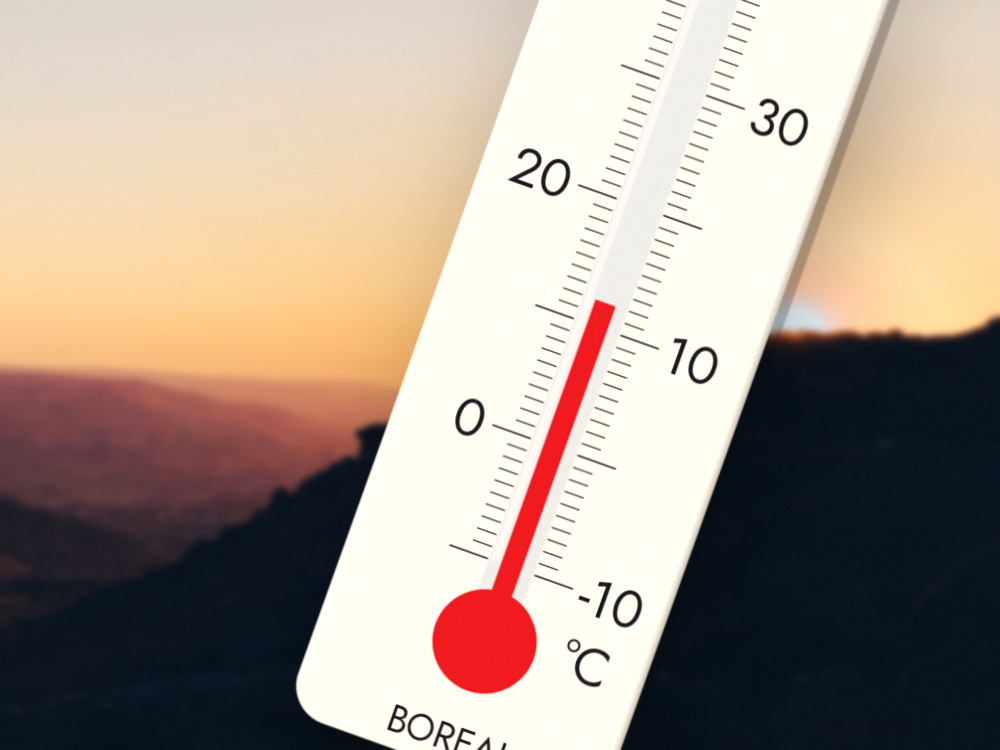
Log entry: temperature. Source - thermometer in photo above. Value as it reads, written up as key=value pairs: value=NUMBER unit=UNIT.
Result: value=12 unit=°C
